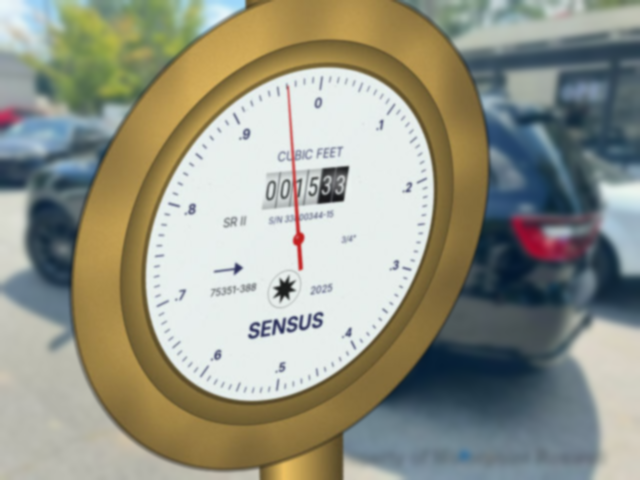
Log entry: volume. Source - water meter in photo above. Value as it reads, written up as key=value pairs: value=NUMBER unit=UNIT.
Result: value=1532.96 unit=ft³
